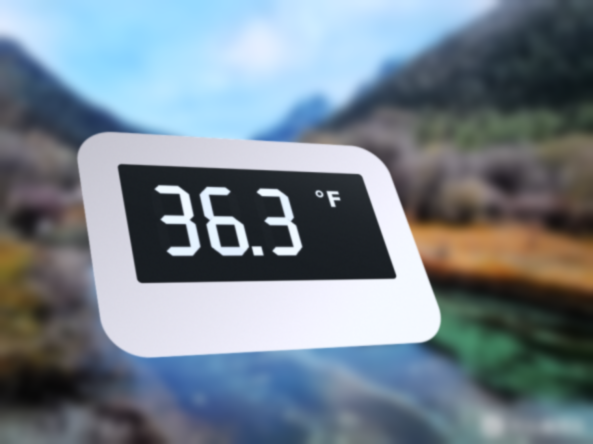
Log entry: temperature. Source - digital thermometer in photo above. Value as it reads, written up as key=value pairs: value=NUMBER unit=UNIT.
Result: value=36.3 unit=°F
